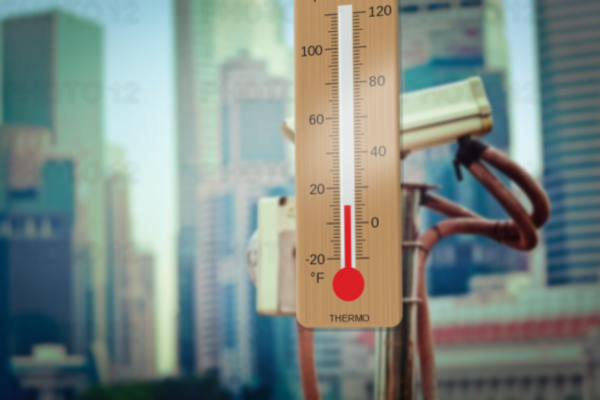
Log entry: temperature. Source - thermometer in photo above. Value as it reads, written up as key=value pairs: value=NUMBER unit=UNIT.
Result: value=10 unit=°F
